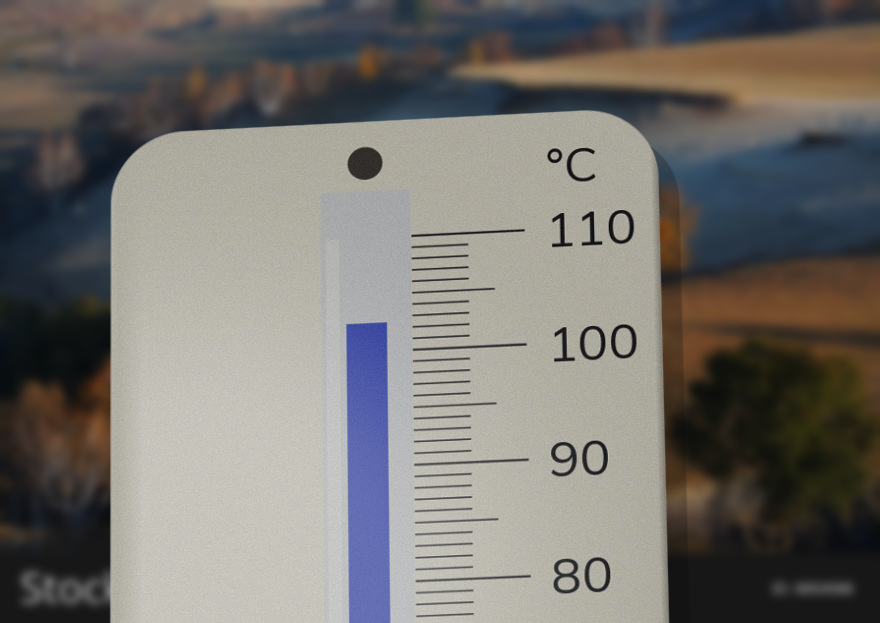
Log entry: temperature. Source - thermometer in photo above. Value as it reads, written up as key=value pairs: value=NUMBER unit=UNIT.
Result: value=102.5 unit=°C
